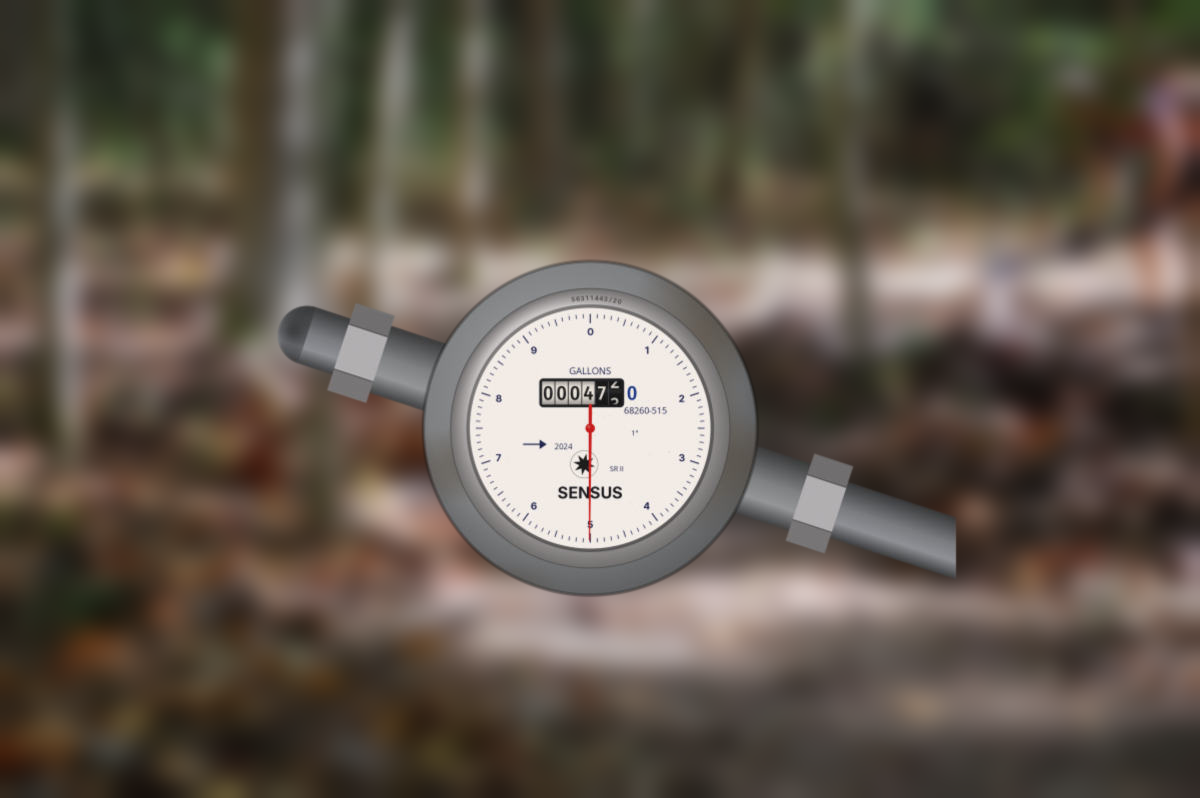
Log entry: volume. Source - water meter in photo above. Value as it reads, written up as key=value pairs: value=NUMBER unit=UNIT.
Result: value=4725.0 unit=gal
